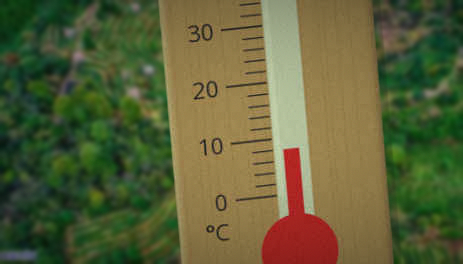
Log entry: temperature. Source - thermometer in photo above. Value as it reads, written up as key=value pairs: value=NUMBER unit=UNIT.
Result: value=8 unit=°C
